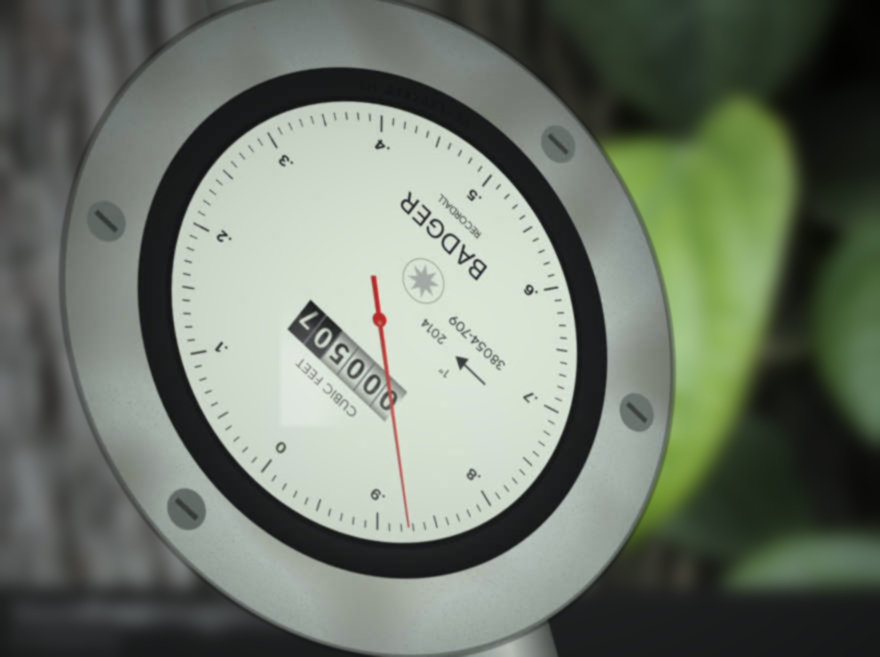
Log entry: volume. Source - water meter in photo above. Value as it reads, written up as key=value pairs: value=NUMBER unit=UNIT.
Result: value=506.87 unit=ft³
